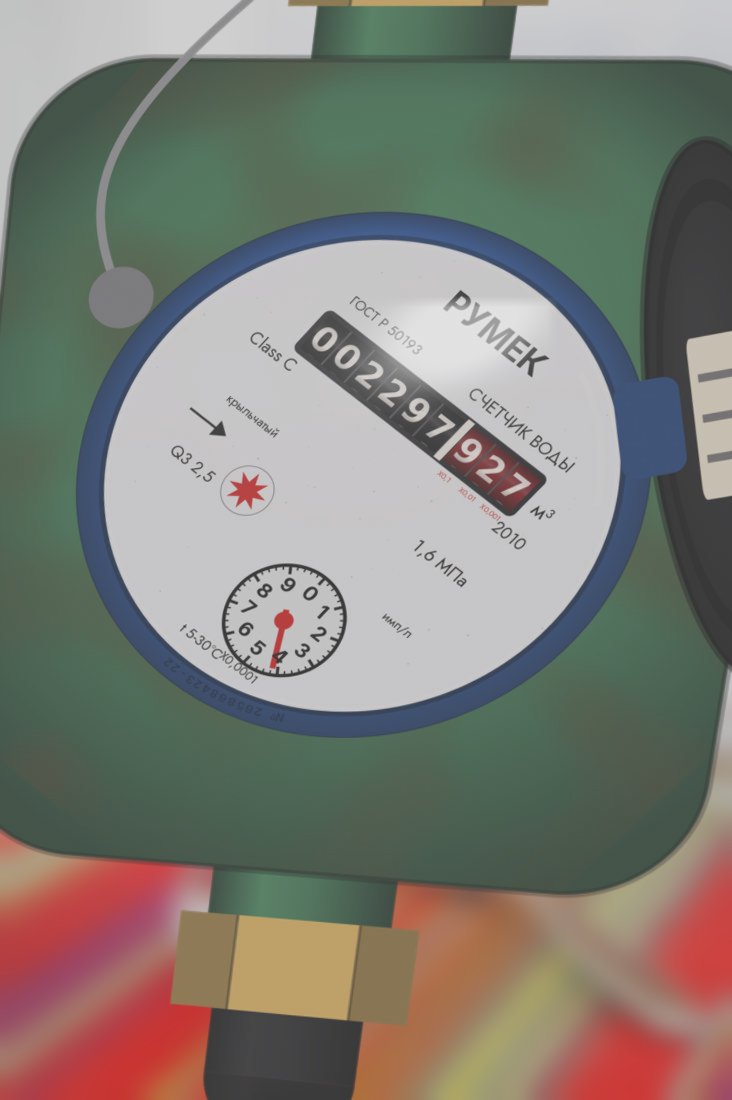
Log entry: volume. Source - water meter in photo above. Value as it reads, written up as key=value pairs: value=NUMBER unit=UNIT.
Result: value=2297.9274 unit=m³
